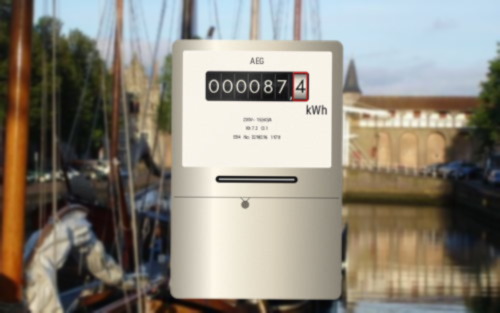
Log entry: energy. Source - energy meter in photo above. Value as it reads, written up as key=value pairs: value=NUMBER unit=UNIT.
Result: value=87.4 unit=kWh
